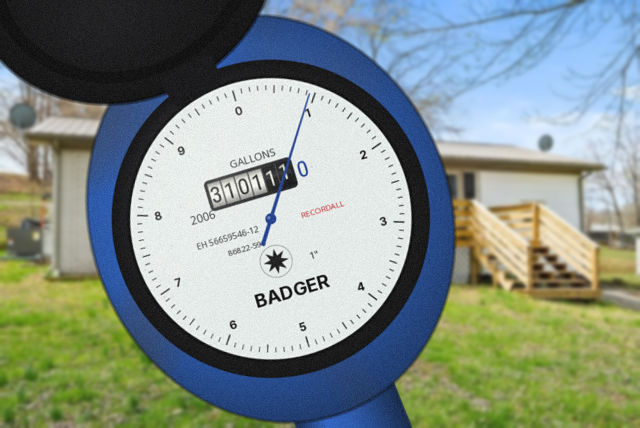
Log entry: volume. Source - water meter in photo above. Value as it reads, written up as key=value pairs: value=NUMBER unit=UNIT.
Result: value=3101110.9 unit=gal
